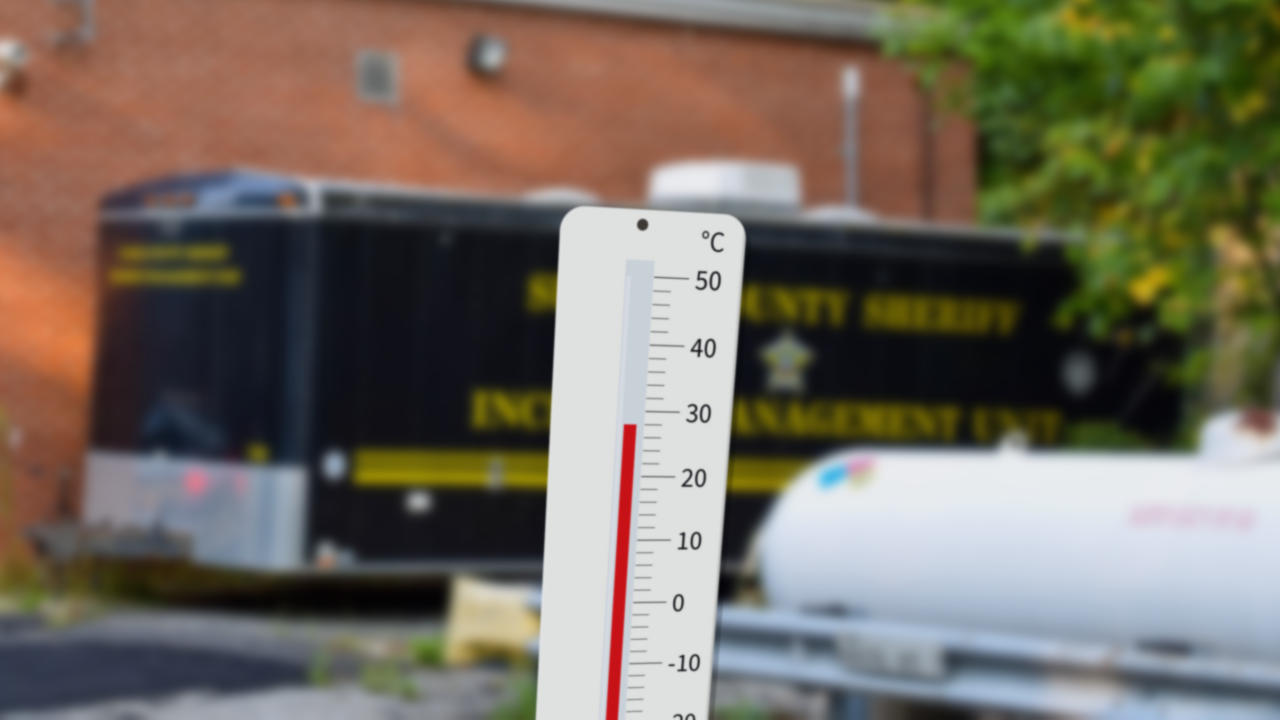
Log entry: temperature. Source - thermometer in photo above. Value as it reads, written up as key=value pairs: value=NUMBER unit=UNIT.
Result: value=28 unit=°C
